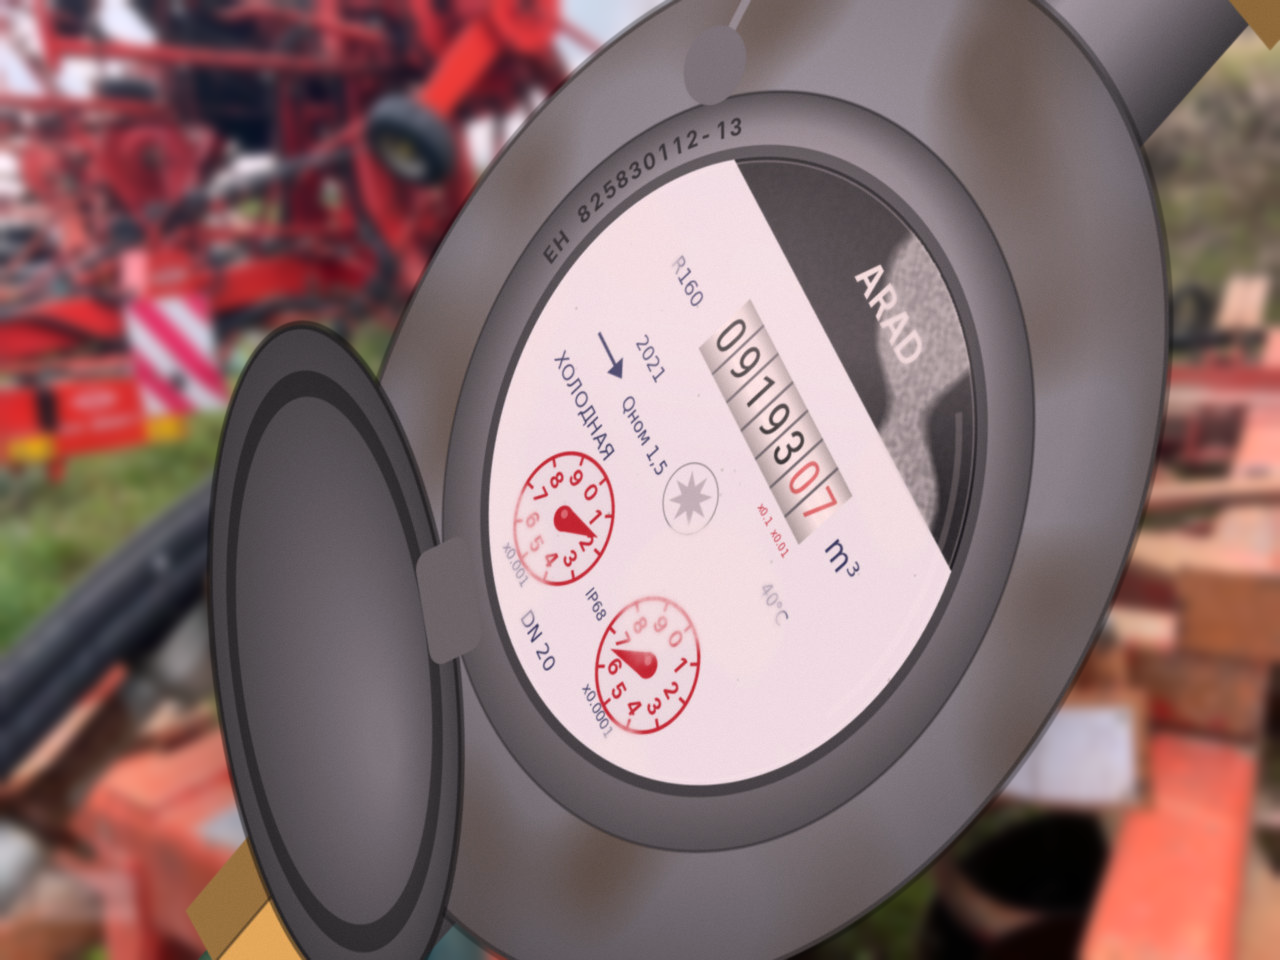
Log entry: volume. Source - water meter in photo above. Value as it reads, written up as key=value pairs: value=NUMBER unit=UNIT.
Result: value=9193.0716 unit=m³
